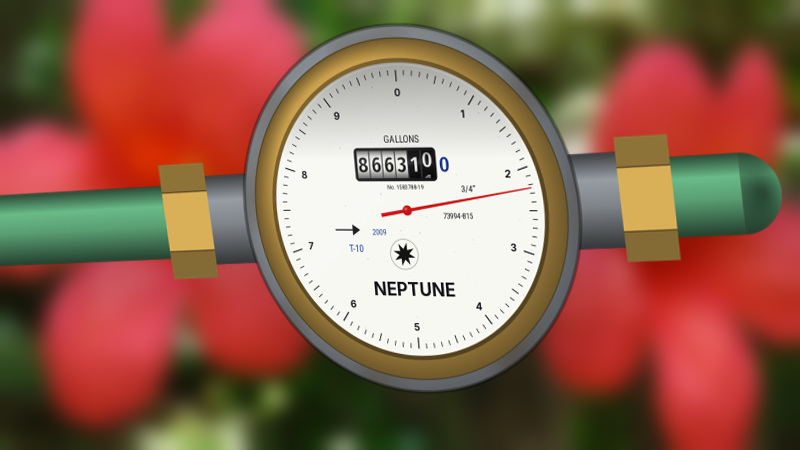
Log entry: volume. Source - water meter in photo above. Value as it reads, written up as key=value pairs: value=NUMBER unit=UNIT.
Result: value=8663102.2 unit=gal
